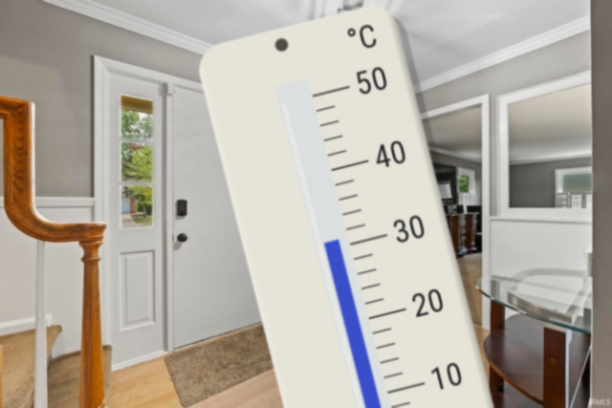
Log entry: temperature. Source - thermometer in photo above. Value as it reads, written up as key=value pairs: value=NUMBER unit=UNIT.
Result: value=31 unit=°C
